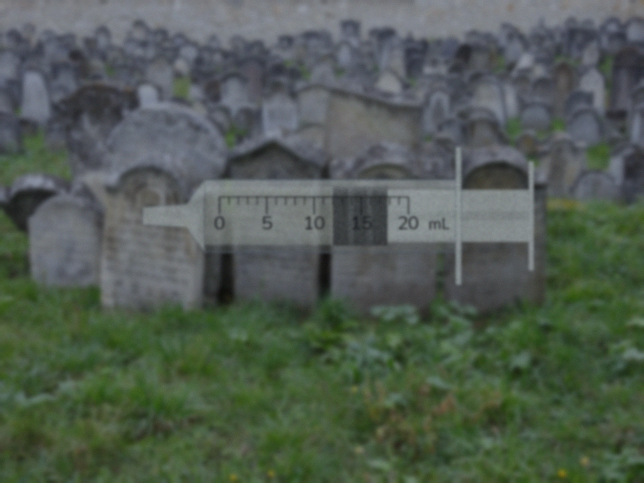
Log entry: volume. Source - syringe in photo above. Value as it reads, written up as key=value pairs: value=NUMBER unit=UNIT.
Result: value=12 unit=mL
